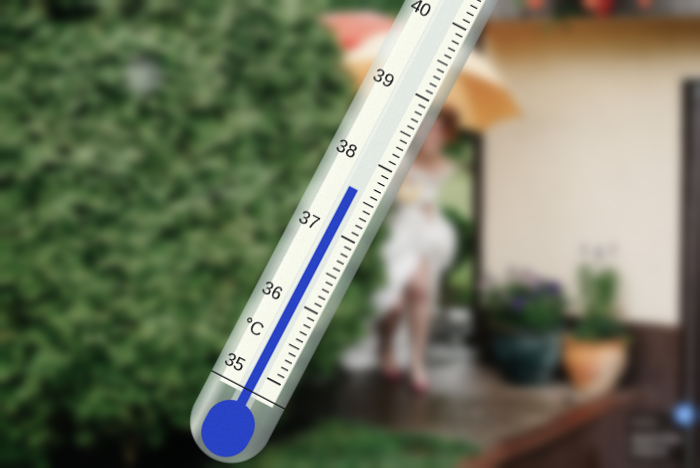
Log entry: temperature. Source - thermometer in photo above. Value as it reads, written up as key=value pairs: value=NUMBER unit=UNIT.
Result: value=37.6 unit=°C
